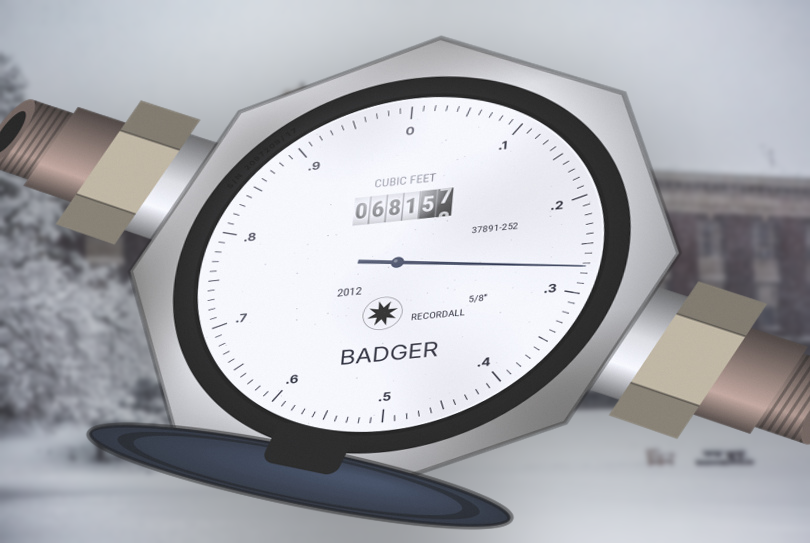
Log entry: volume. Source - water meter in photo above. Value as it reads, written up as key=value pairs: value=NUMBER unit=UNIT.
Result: value=68157.27 unit=ft³
